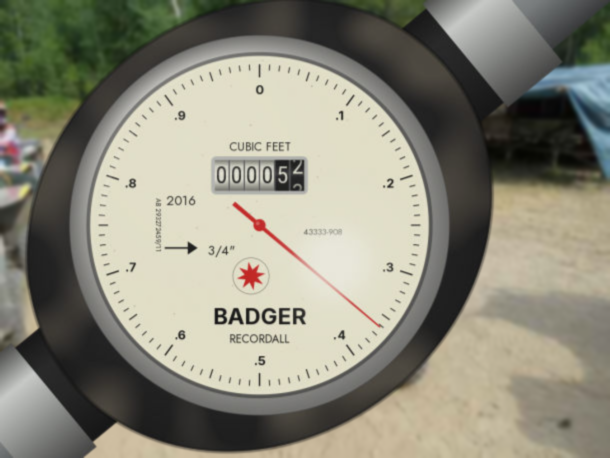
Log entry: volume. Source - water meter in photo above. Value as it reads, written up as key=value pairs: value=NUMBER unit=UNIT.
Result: value=52.36 unit=ft³
